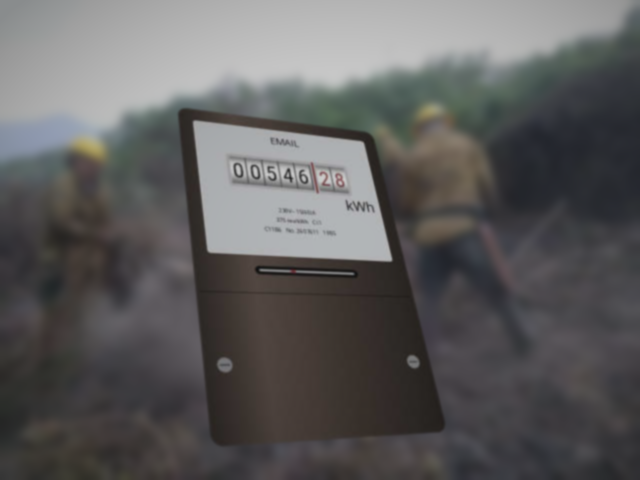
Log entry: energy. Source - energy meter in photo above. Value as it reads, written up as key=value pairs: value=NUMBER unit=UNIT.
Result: value=546.28 unit=kWh
